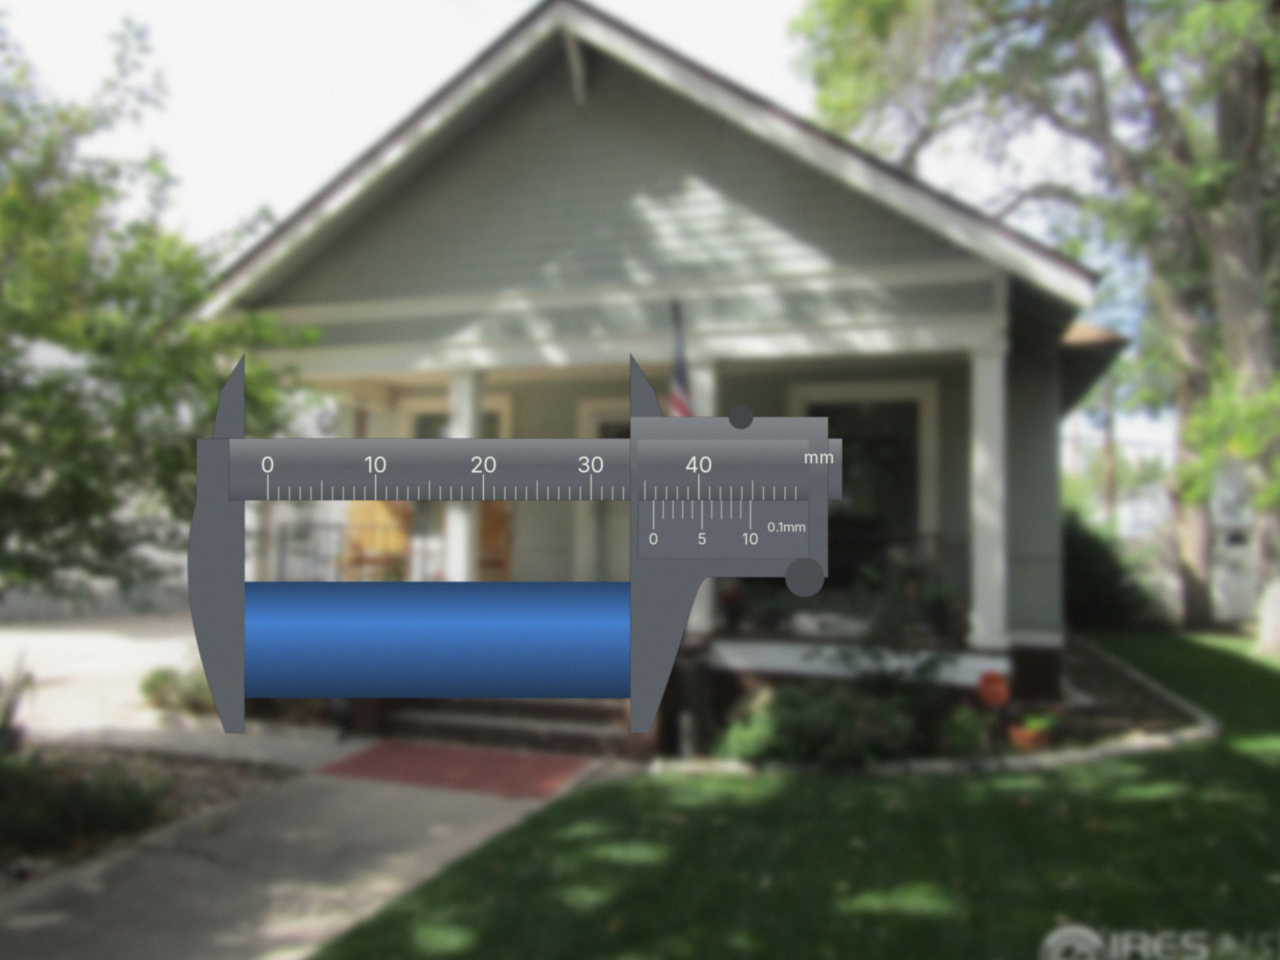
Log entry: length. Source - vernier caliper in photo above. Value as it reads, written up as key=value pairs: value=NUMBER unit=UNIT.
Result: value=35.8 unit=mm
